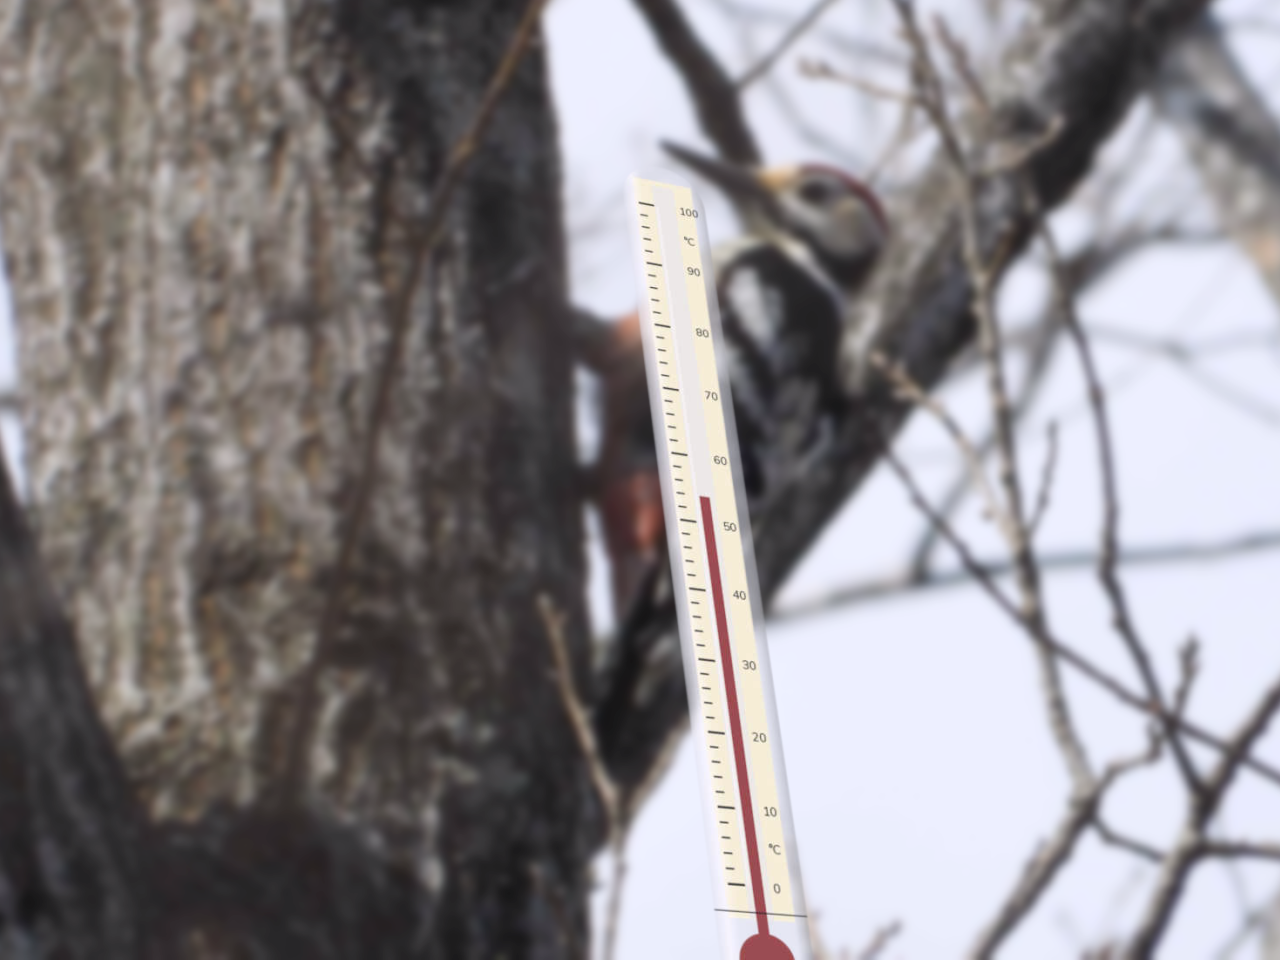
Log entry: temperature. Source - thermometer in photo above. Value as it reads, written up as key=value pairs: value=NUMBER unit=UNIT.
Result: value=54 unit=°C
